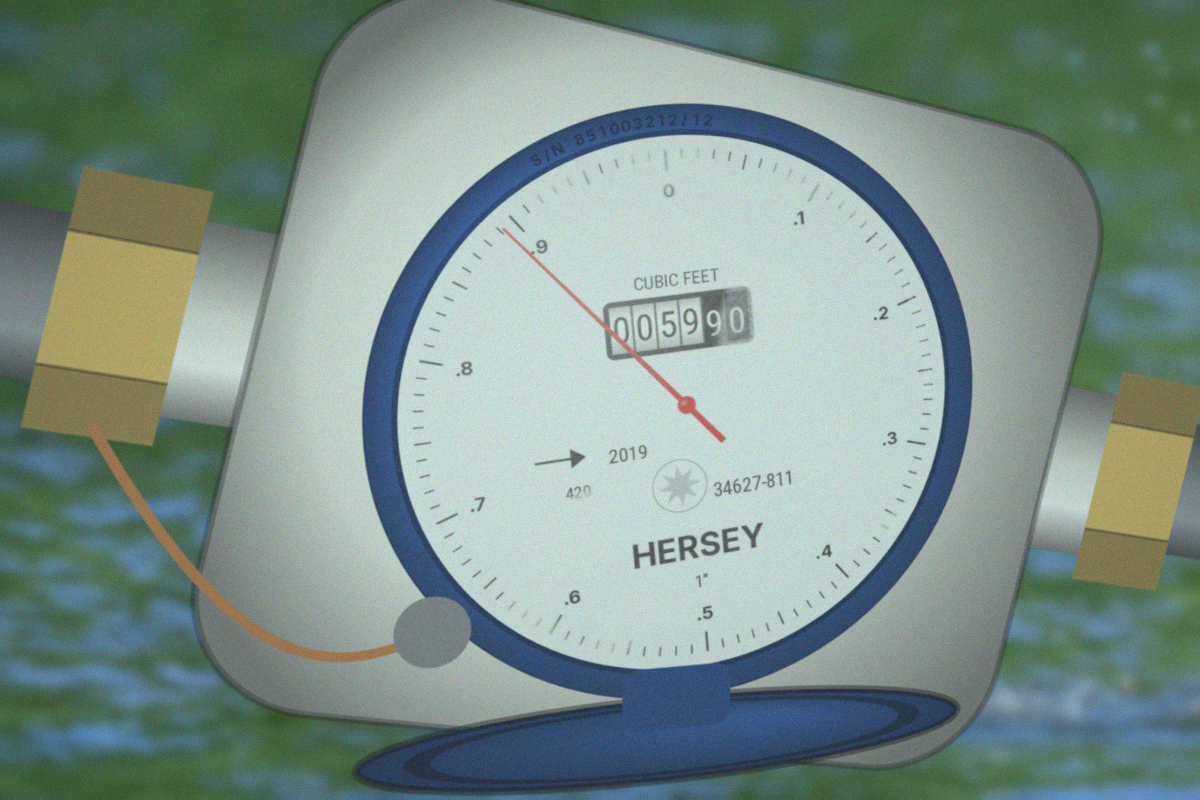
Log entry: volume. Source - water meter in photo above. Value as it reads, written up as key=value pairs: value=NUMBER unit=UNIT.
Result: value=5989.89 unit=ft³
